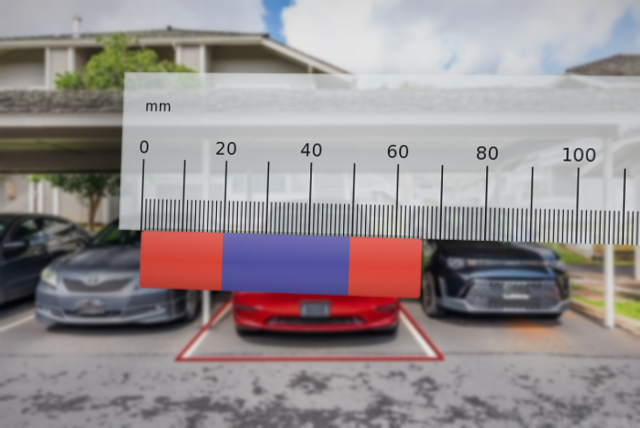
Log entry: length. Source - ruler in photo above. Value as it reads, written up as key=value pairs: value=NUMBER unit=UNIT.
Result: value=66 unit=mm
